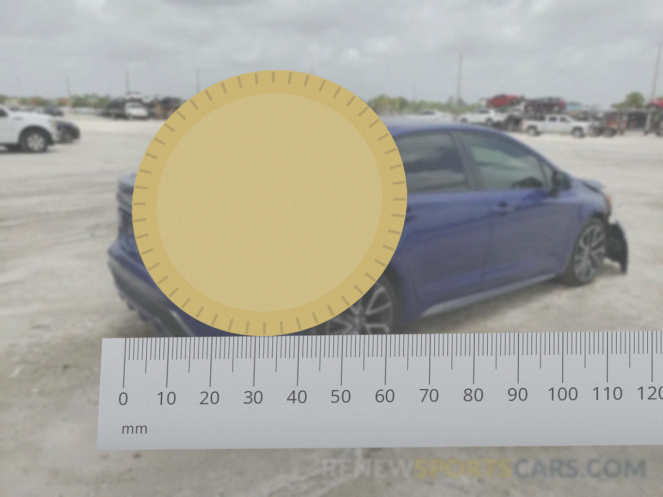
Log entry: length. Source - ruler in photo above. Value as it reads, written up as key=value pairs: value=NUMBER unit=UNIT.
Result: value=64 unit=mm
